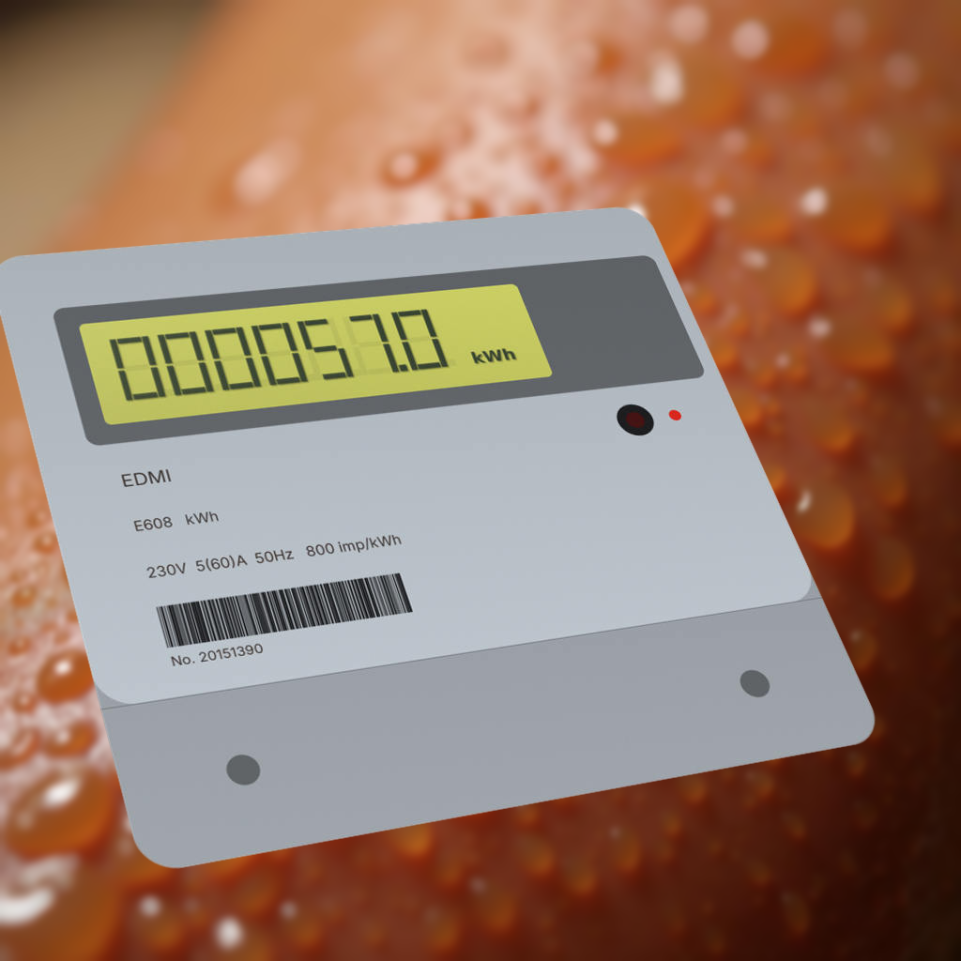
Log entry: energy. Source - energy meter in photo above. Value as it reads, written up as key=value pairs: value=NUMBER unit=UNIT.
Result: value=57.0 unit=kWh
